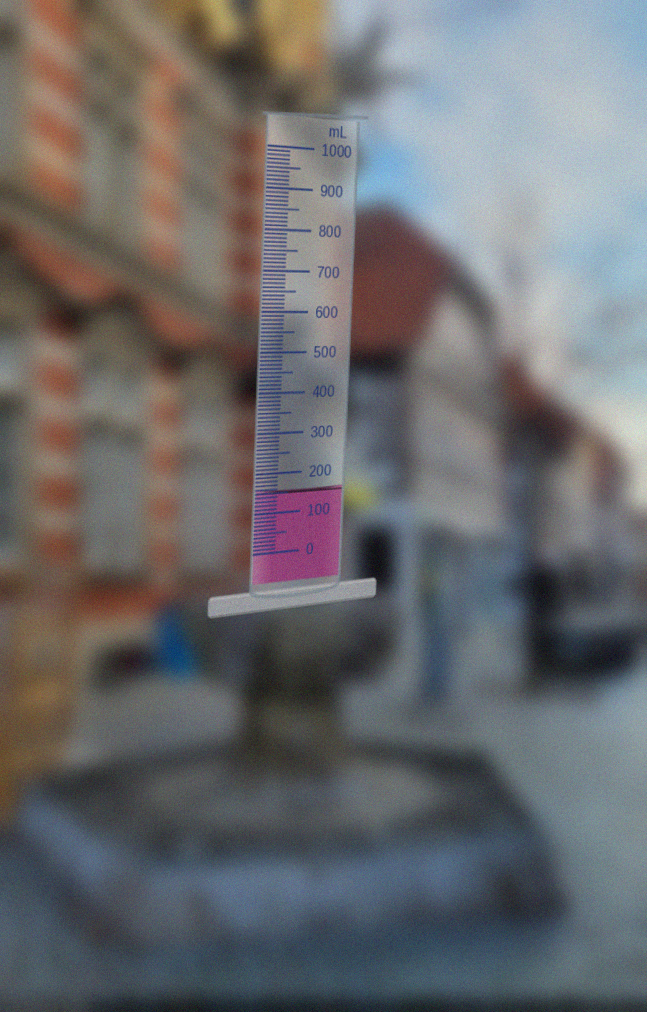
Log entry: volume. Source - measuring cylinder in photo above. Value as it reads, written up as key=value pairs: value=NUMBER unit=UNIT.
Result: value=150 unit=mL
